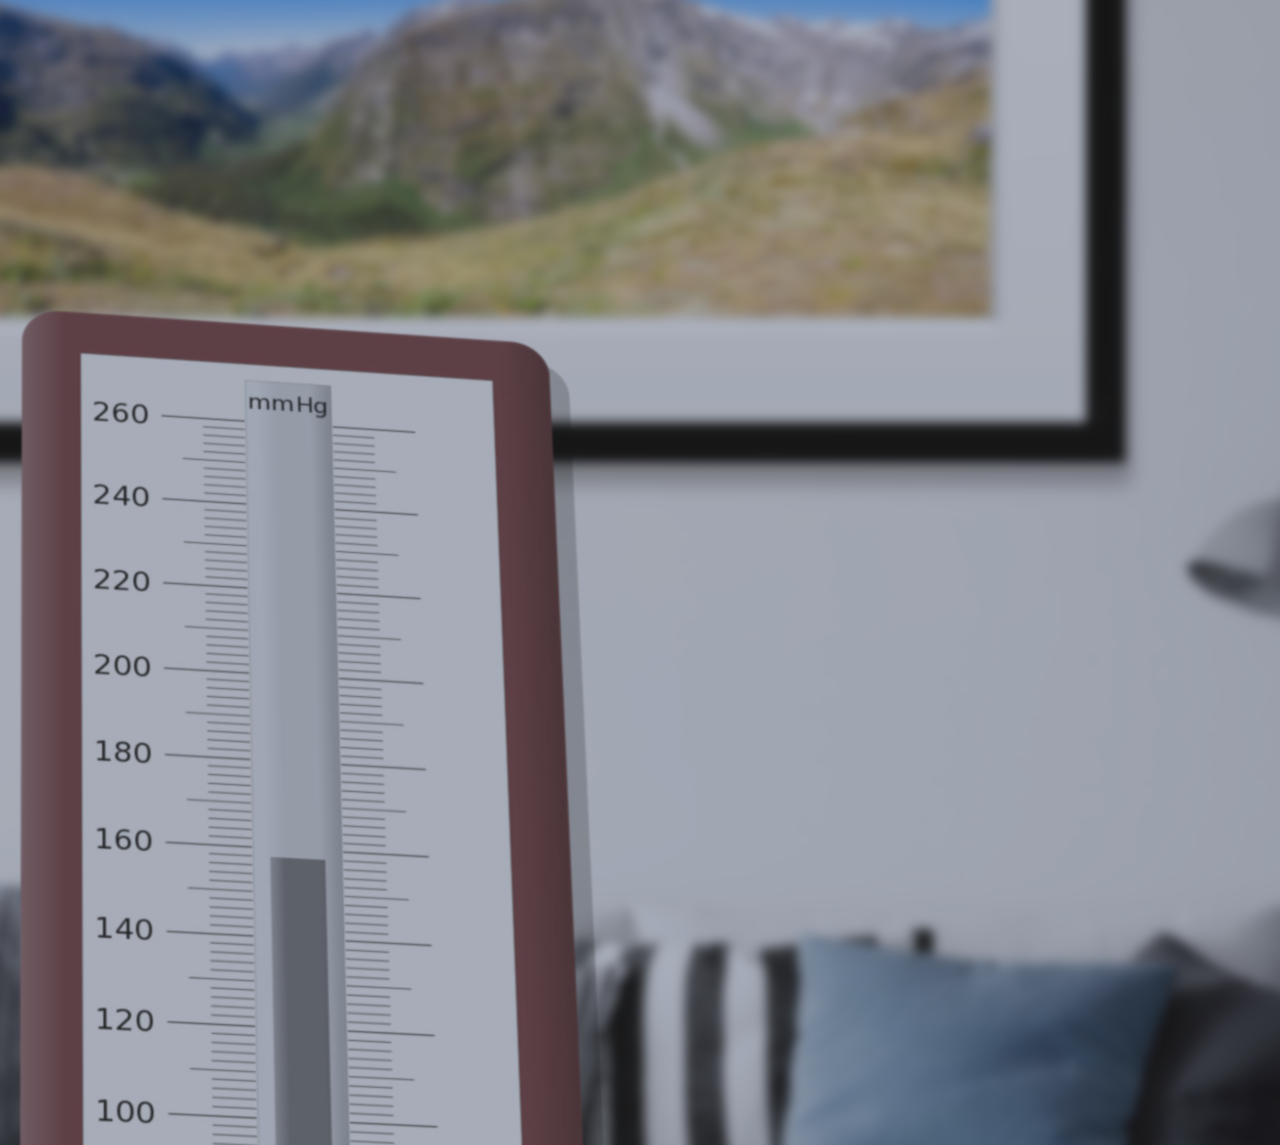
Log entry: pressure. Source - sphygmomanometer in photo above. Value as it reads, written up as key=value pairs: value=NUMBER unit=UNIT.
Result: value=158 unit=mmHg
